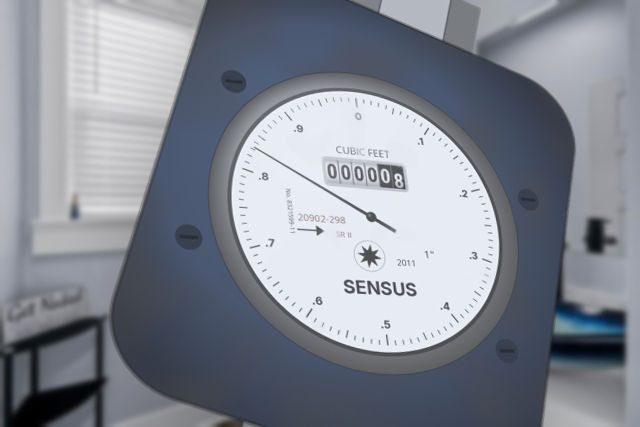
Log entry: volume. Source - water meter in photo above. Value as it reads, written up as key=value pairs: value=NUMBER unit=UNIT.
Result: value=7.83 unit=ft³
